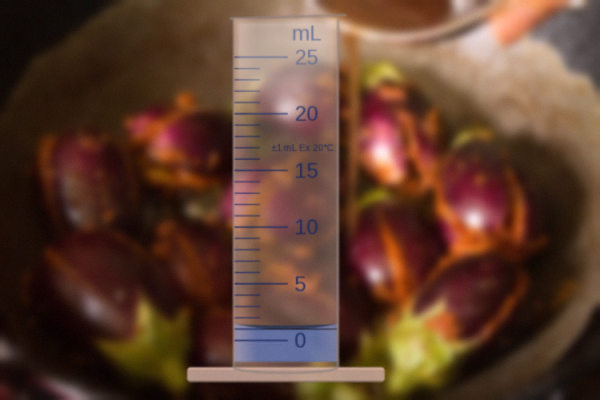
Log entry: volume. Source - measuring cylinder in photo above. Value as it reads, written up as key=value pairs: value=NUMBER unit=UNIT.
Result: value=1 unit=mL
